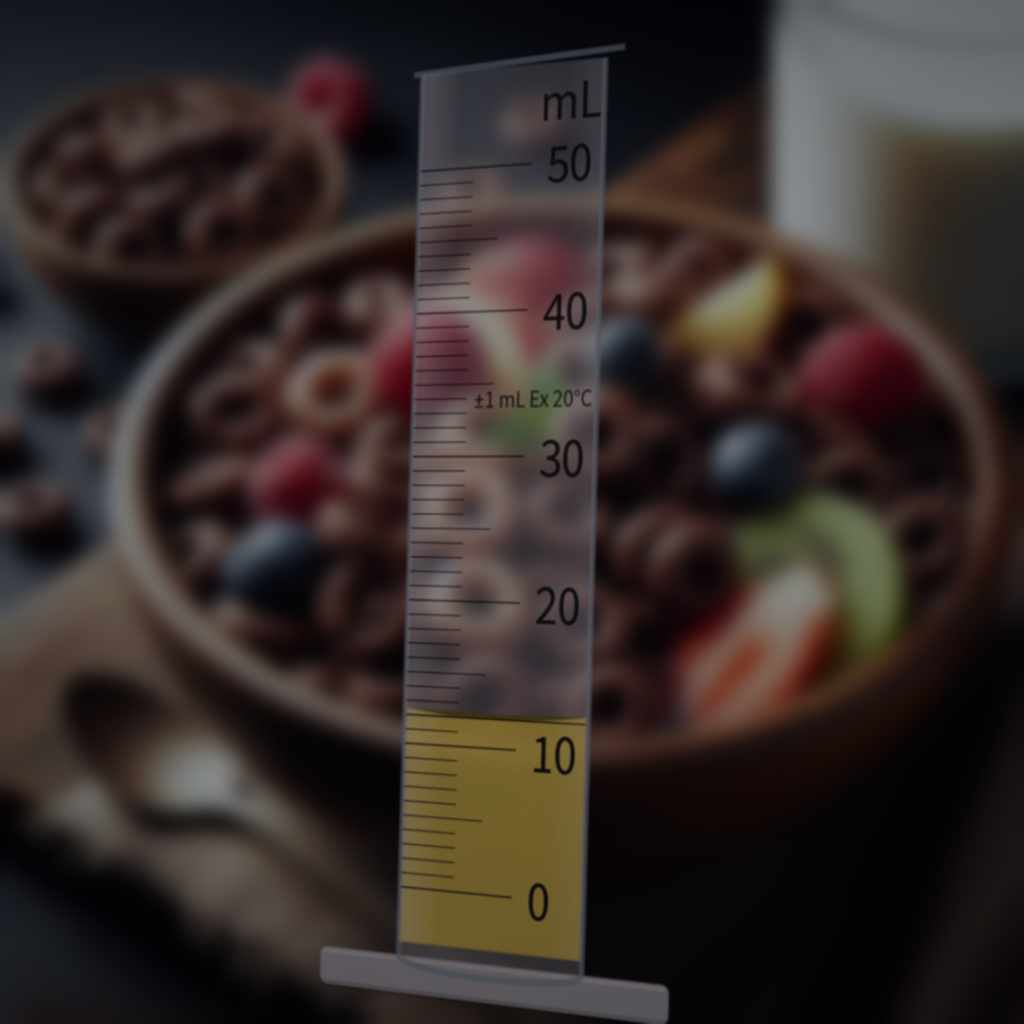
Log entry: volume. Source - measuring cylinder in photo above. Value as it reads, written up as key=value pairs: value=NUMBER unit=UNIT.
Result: value=12 unit=mL
